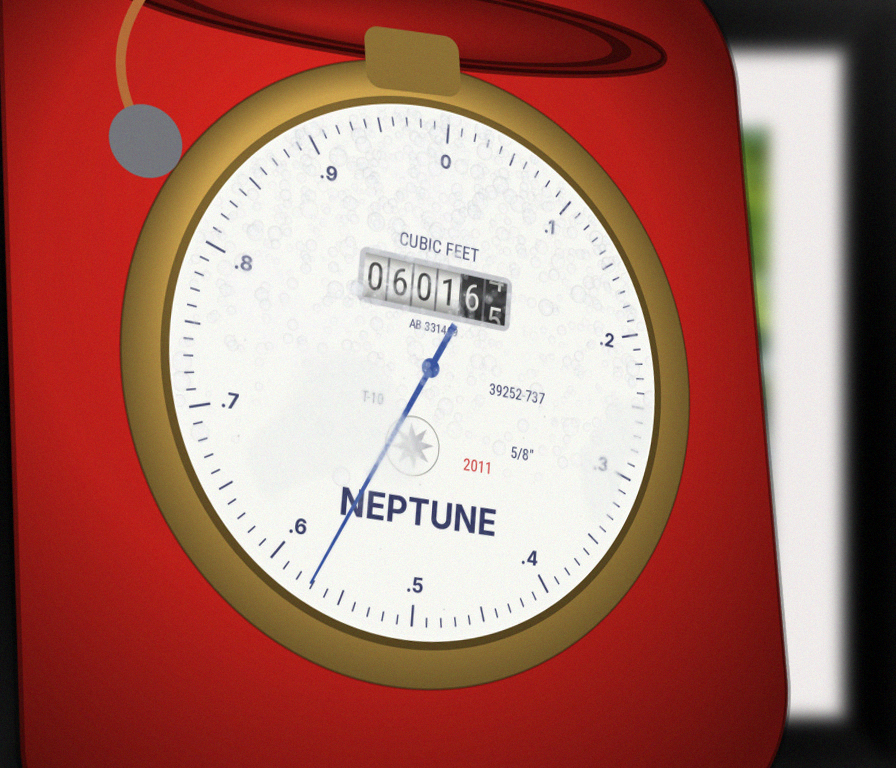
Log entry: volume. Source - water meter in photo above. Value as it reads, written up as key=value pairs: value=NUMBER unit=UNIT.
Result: value=60164.57 unit=ft³
